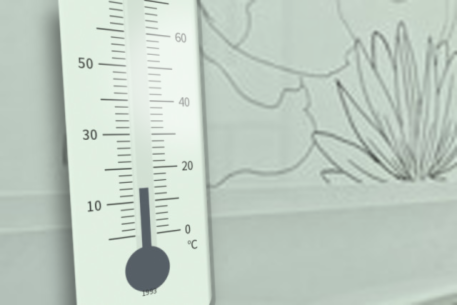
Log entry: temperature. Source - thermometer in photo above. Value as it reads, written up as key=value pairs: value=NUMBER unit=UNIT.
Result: value=14 unit=°C
